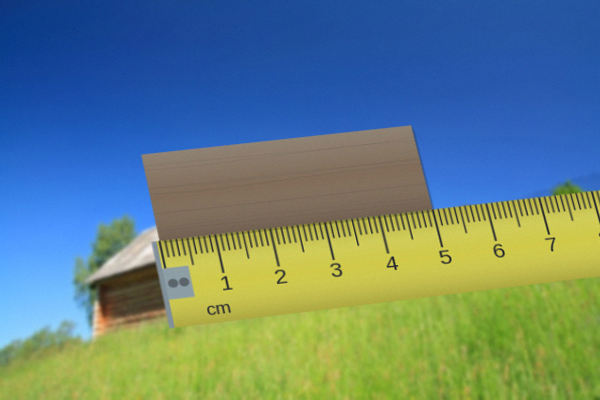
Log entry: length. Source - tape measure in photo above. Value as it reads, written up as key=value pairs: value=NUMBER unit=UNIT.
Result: value=5 unit=cm
